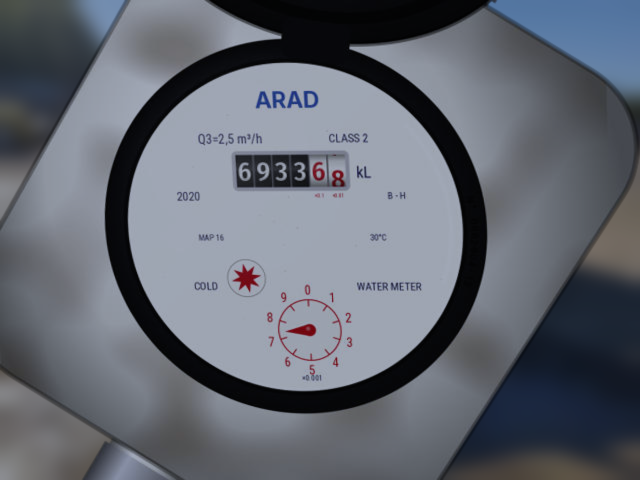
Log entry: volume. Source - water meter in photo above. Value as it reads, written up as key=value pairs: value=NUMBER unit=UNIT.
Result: value=6933.677 unit=kL
